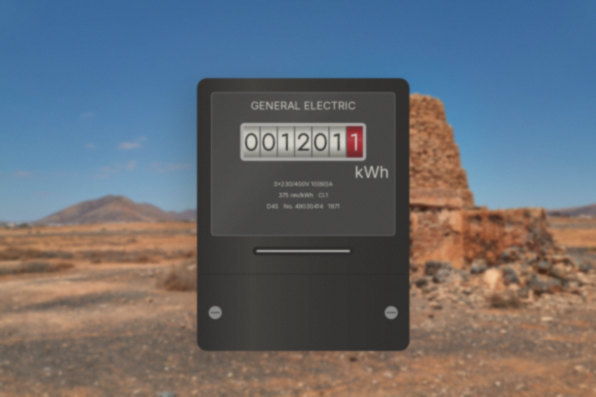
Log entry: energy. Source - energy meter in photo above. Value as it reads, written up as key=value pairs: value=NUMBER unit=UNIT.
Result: value=1201.1 unit=kWh
